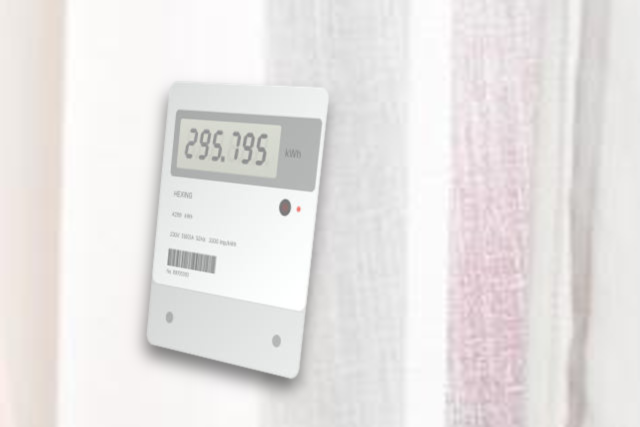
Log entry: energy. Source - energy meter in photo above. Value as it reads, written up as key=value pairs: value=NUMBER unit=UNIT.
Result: value=295.795 unit=kWh
